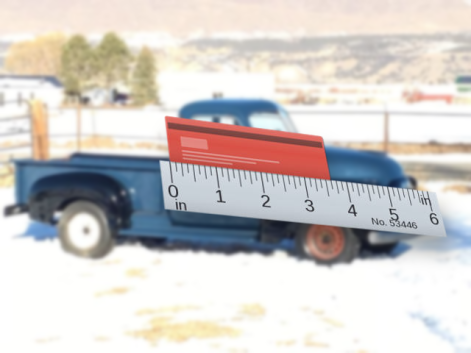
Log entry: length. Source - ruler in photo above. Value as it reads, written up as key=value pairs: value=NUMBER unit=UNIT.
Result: value=3.625 unit=in
